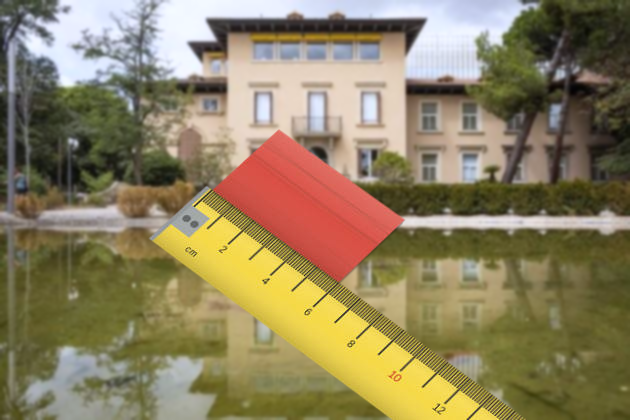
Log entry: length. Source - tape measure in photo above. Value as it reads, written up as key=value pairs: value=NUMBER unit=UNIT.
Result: value=6 unit=cm
